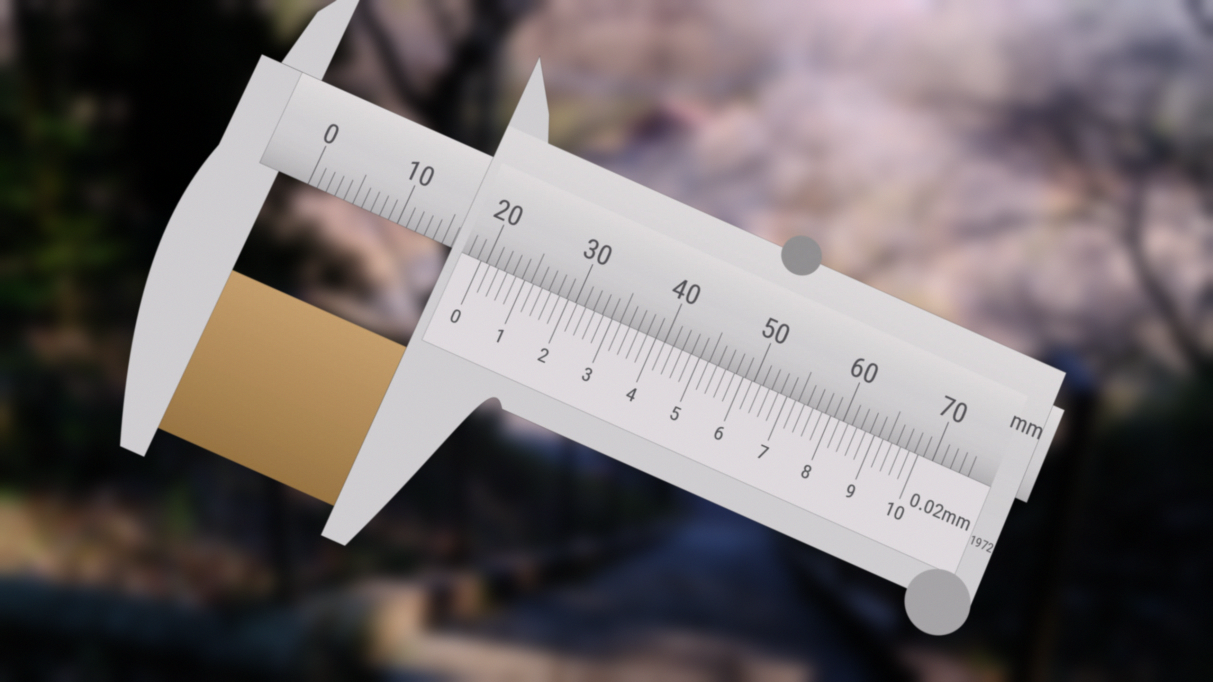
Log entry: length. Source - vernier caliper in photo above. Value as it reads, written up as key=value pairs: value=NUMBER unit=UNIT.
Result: value=19.4 unit=mm
